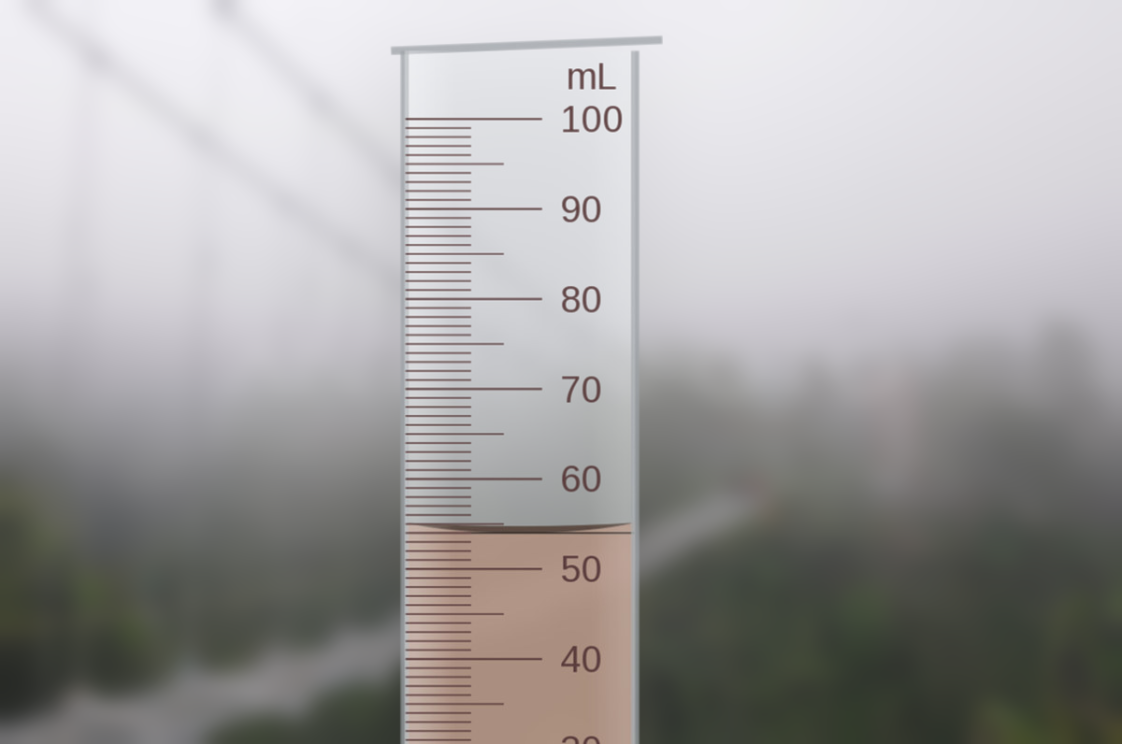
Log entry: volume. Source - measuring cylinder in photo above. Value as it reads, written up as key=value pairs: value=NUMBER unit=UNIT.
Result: value=54 unit=mL
